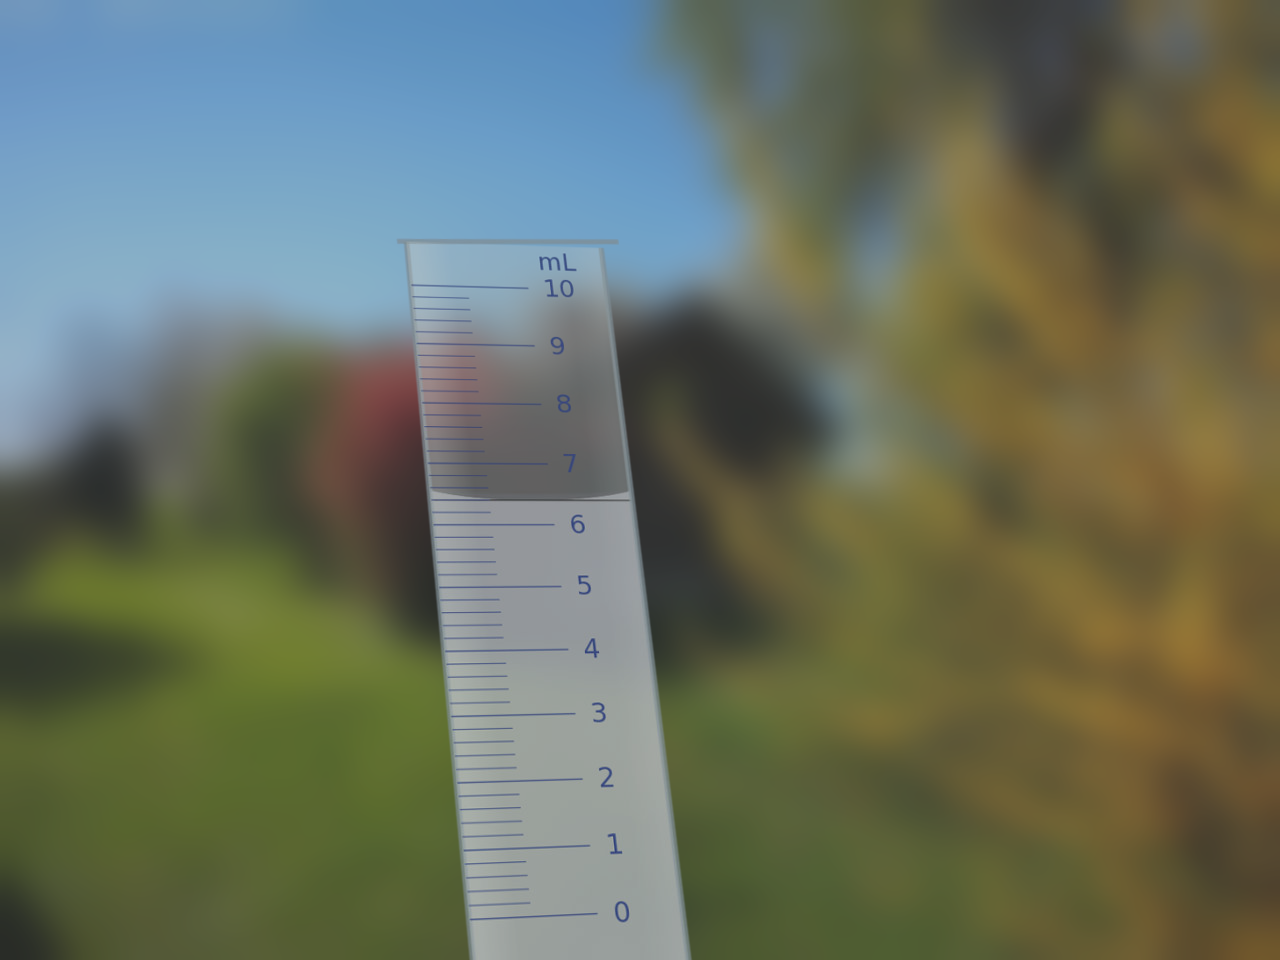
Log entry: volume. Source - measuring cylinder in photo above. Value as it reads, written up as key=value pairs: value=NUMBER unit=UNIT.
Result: value=6.4 unit=mL
